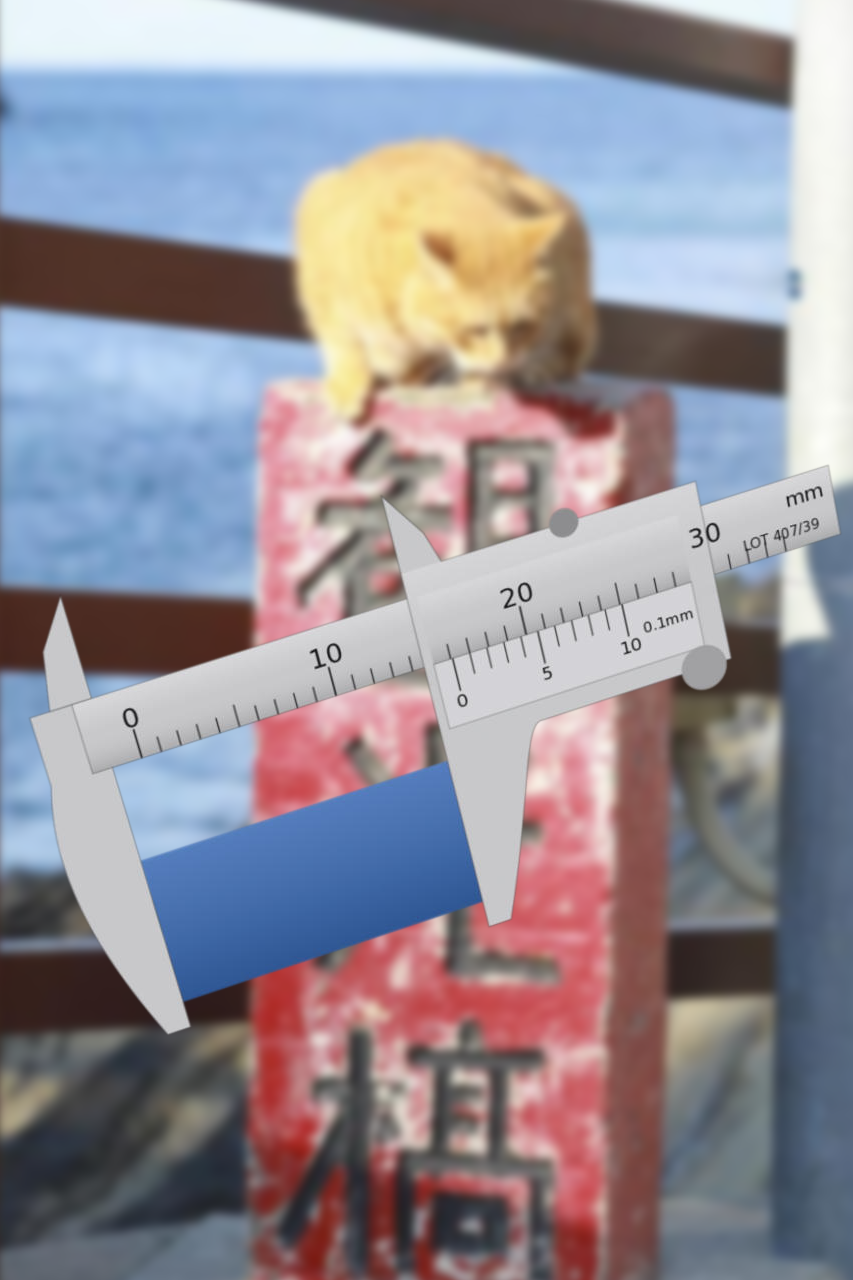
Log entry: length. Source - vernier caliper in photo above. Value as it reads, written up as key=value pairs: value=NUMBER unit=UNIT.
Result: value=16.1 unit=mm
